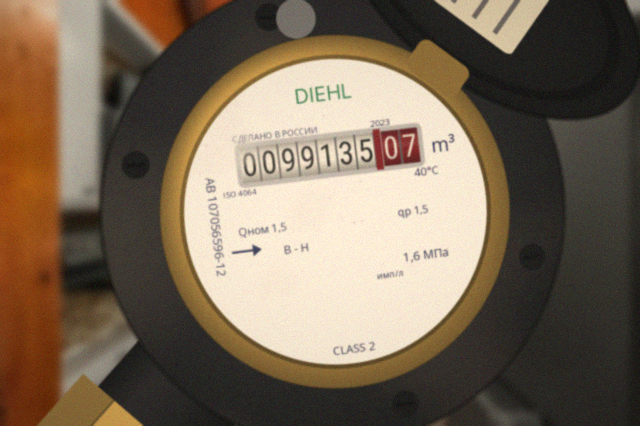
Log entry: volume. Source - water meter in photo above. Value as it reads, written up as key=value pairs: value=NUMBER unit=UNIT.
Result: value=99135.07 unit=m³
